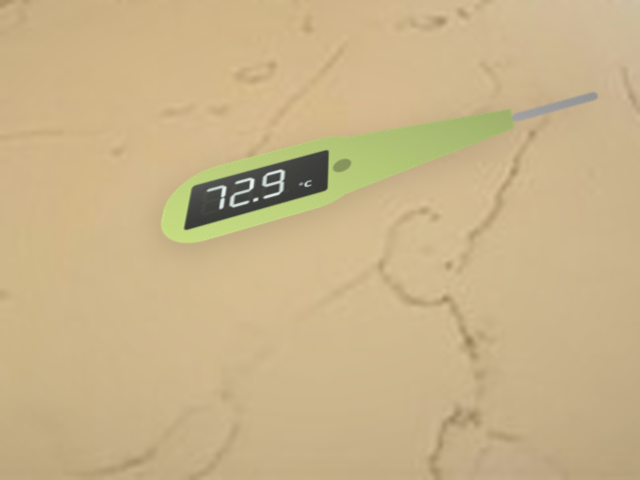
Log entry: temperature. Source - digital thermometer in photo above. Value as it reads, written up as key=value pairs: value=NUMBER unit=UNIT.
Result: value=72.9 unit=°C
